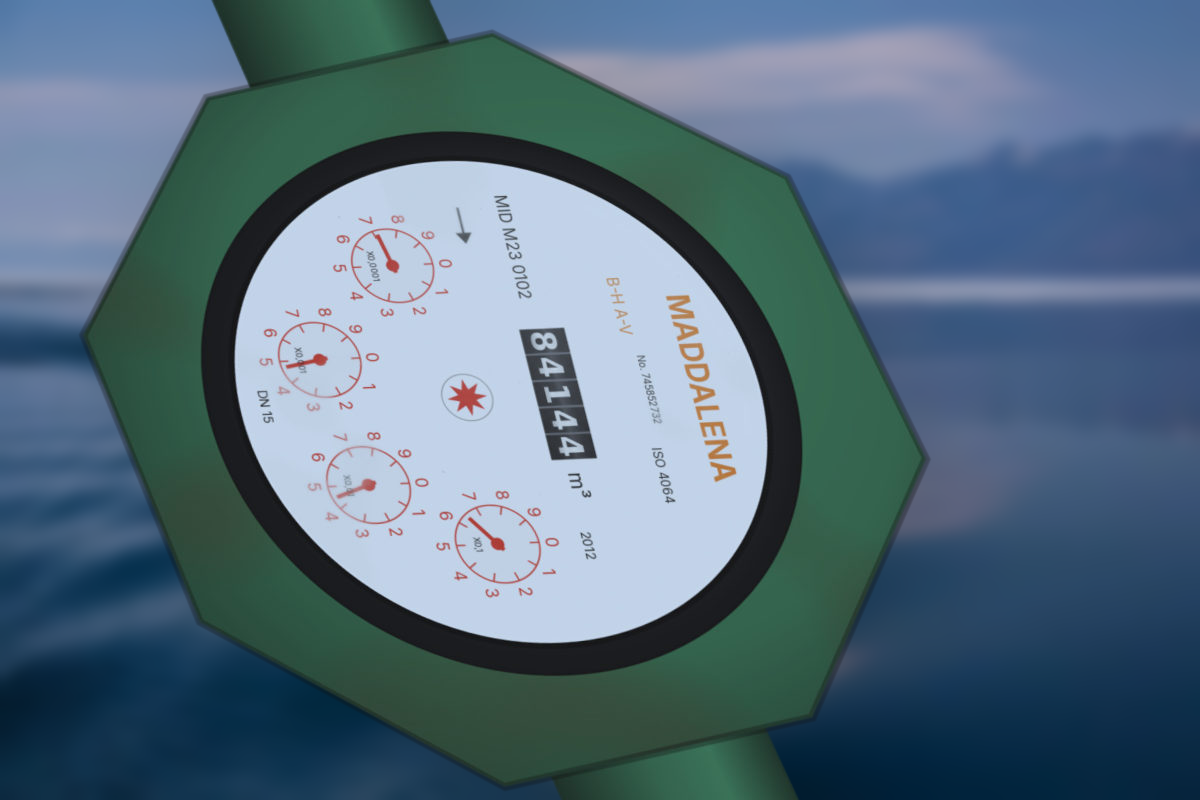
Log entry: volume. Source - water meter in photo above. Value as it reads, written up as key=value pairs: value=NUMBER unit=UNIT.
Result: value=84144.6447 unit=m³
